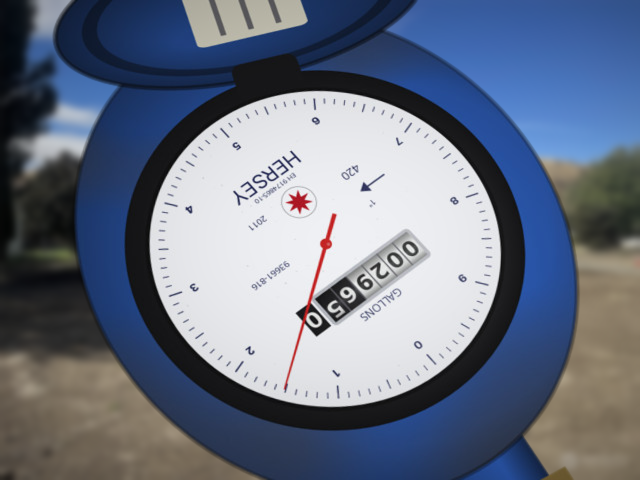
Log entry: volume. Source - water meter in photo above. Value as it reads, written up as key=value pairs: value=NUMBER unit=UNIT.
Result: value=29651.5 unit=gal
